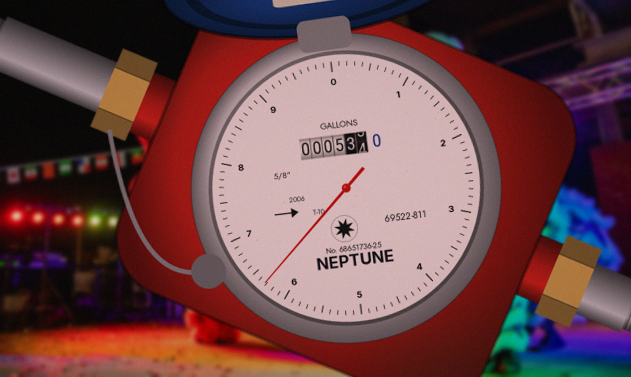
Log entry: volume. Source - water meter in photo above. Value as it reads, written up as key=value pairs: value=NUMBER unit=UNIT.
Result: value=5336.3 unit=gal
